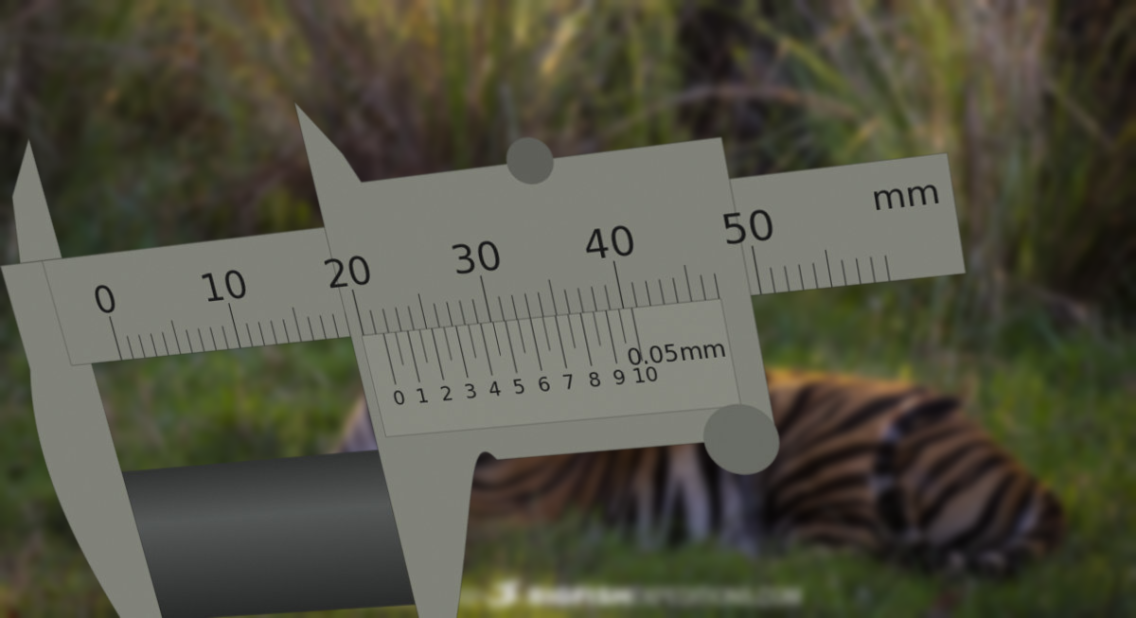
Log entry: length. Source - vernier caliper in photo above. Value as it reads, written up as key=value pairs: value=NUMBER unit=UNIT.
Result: value=21.6 unit=mm
